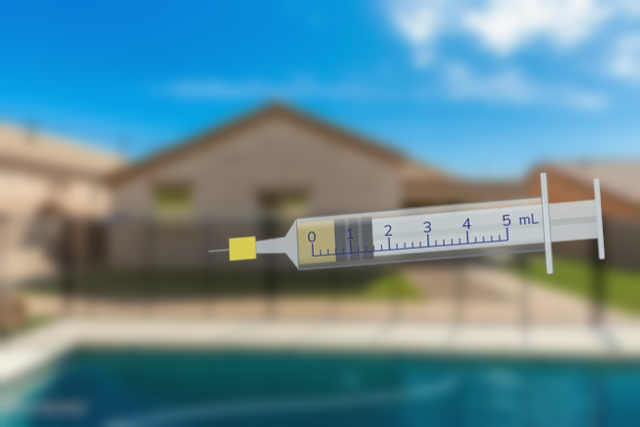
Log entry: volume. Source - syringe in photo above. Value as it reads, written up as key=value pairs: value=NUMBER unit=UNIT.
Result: value=0.6 unit=mL
